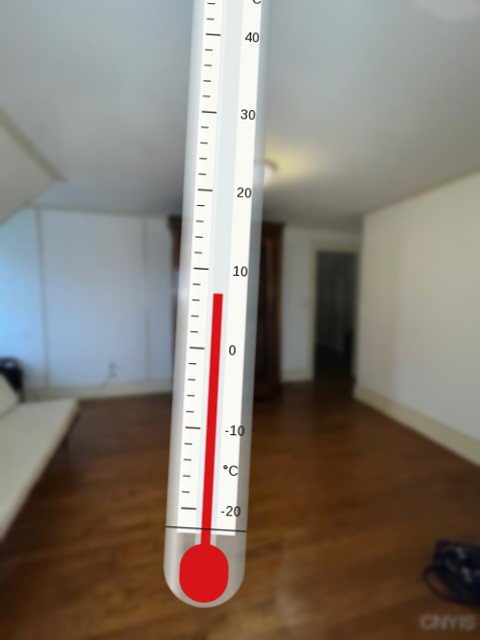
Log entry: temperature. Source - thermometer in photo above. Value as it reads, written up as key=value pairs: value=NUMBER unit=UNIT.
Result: value=7 unit=°C
